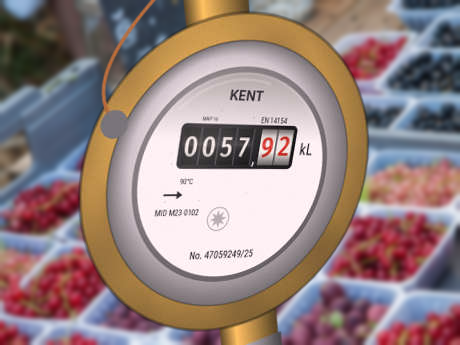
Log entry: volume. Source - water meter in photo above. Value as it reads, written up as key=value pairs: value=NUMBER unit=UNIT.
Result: value=57.92 unit=kL
